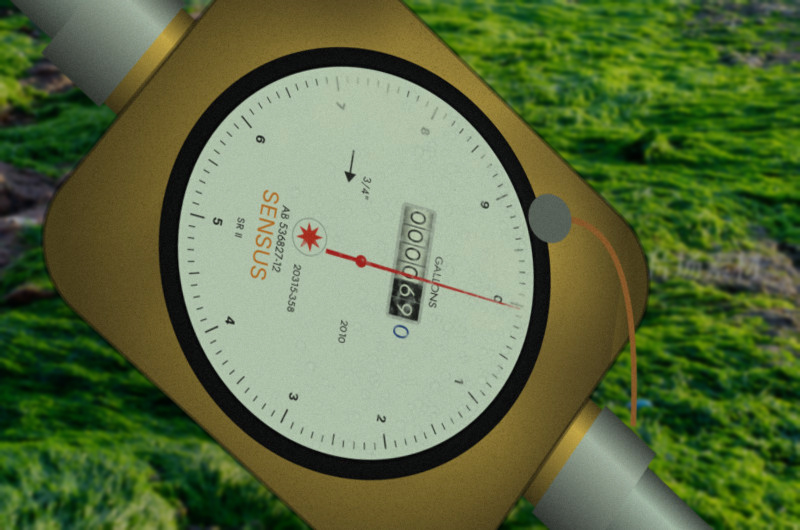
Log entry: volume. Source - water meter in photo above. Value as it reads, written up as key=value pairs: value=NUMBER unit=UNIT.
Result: value=690.0 unit=gal
